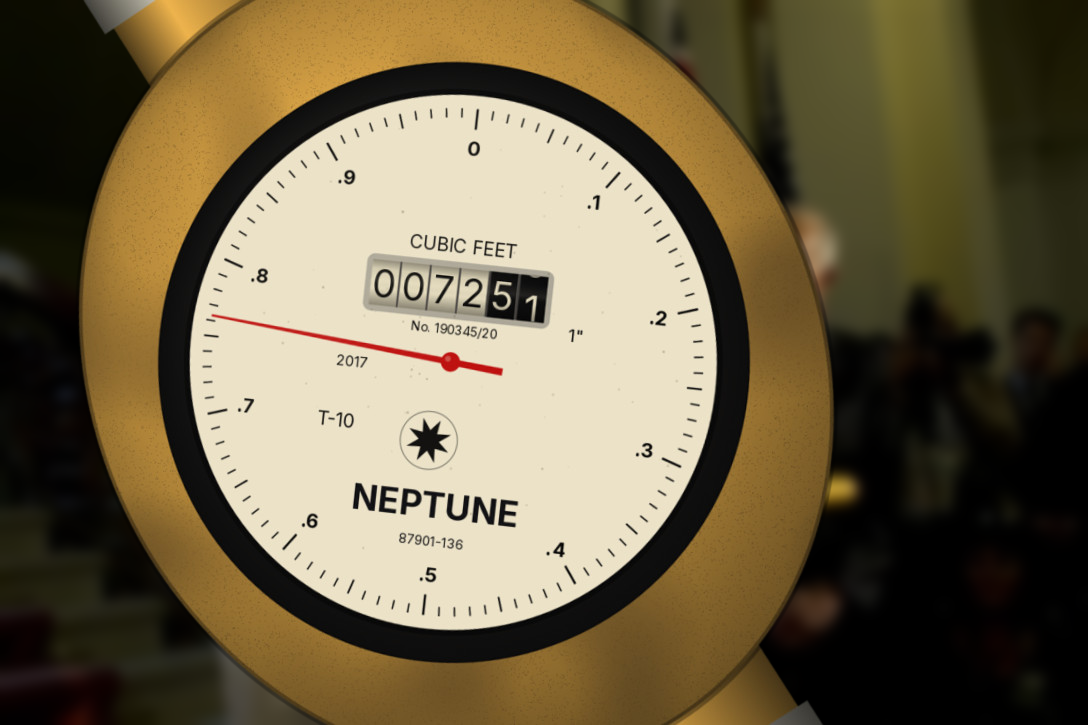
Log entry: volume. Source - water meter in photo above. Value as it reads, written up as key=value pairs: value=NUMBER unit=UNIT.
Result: value=7250.76 unit=ft³
